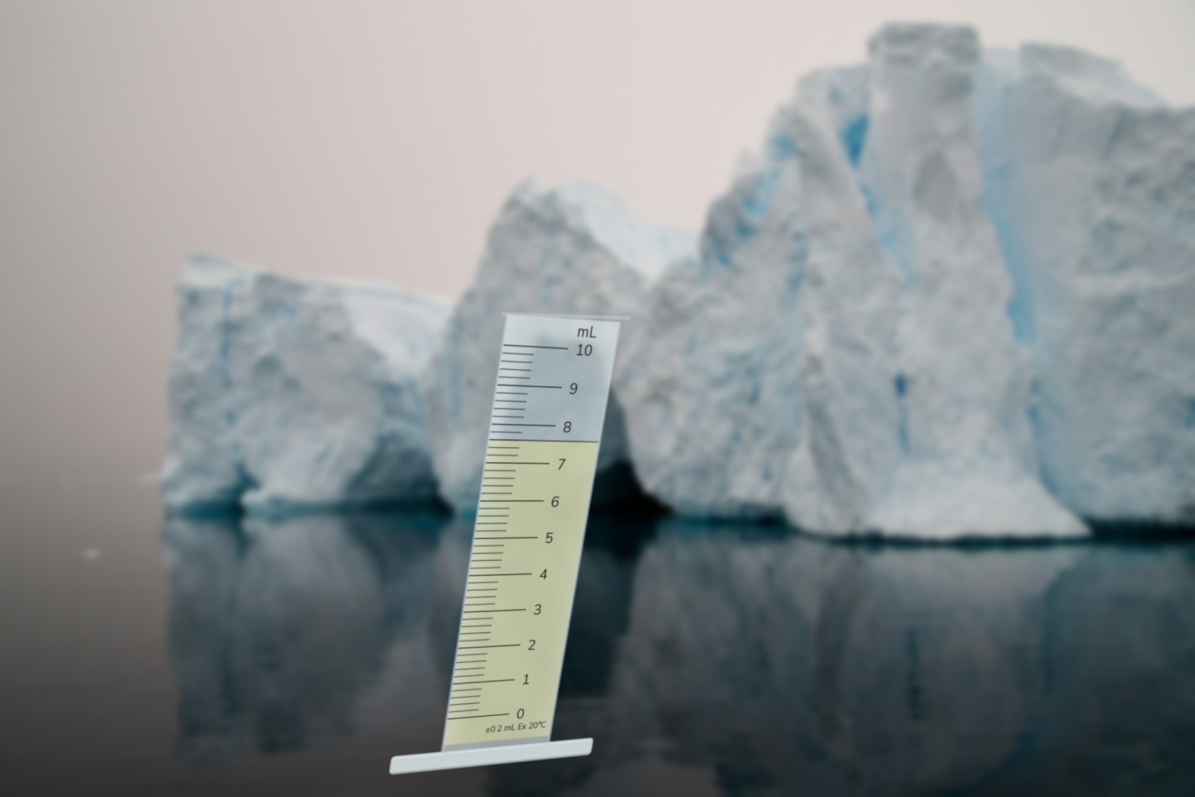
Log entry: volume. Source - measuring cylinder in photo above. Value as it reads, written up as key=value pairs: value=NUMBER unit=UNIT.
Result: value=7.6 unit=mL
